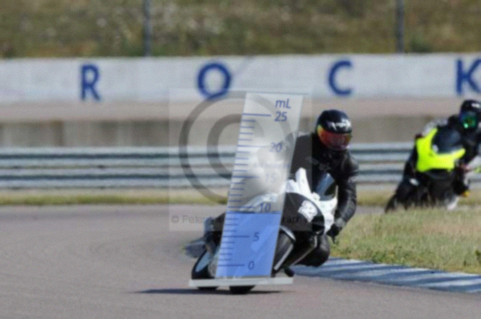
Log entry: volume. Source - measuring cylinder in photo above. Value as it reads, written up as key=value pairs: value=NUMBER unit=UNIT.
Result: value=9 unit=mL
